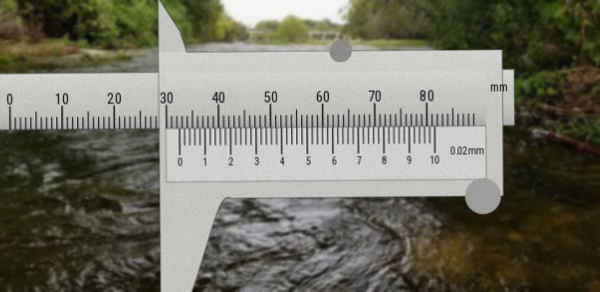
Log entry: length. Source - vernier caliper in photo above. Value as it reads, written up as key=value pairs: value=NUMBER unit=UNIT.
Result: value=32.5 unit=mm
